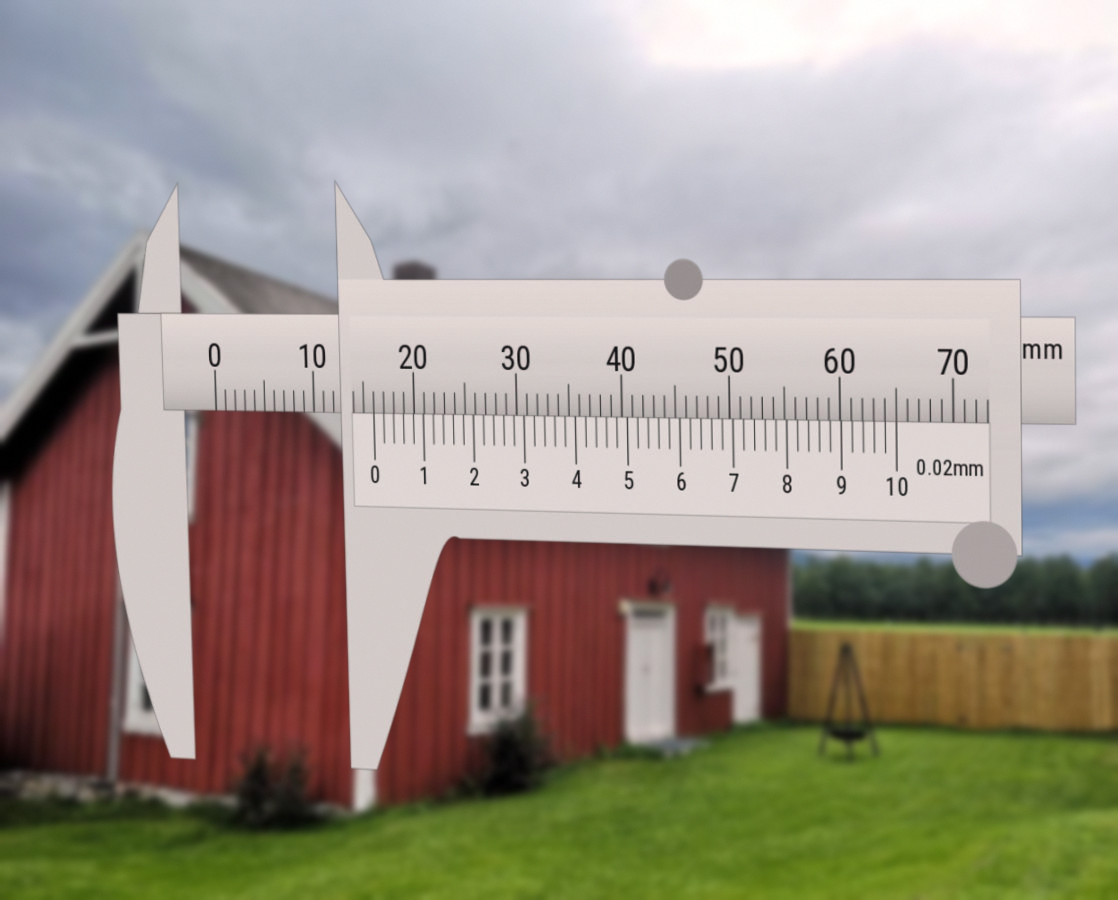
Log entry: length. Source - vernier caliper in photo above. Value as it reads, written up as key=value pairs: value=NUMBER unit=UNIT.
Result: value=16.0 unit=mm
